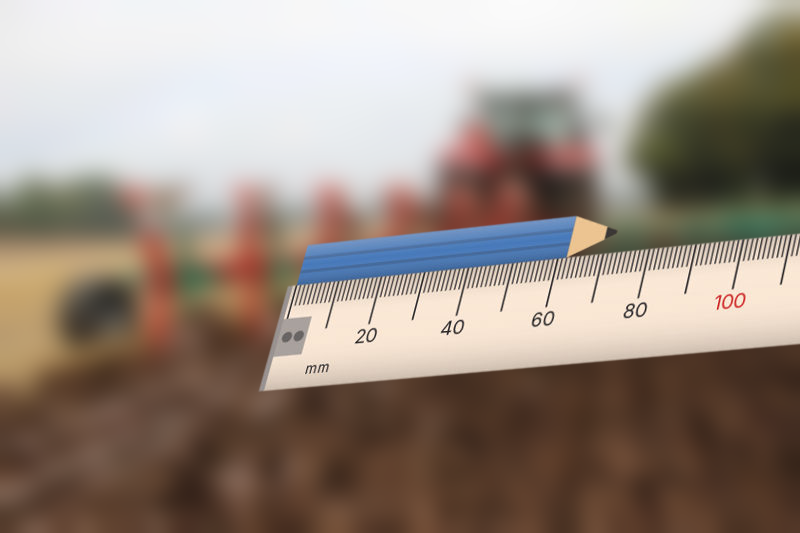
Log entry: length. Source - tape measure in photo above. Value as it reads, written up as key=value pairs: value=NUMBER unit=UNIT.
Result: value=72 unit=mm
